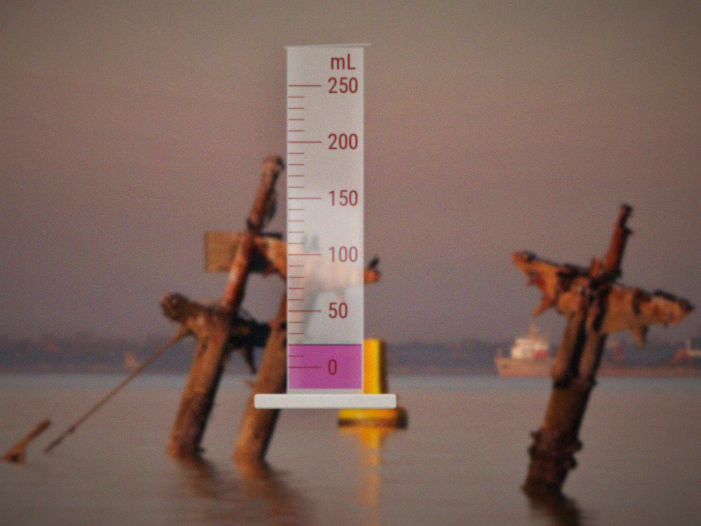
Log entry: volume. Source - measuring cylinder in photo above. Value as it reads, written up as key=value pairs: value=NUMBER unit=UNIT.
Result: value=20 unit=mL
